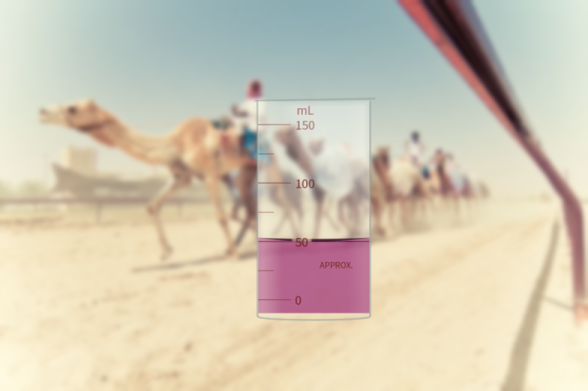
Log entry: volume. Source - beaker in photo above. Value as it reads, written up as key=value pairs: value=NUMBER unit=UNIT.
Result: value=50 unit=mL
